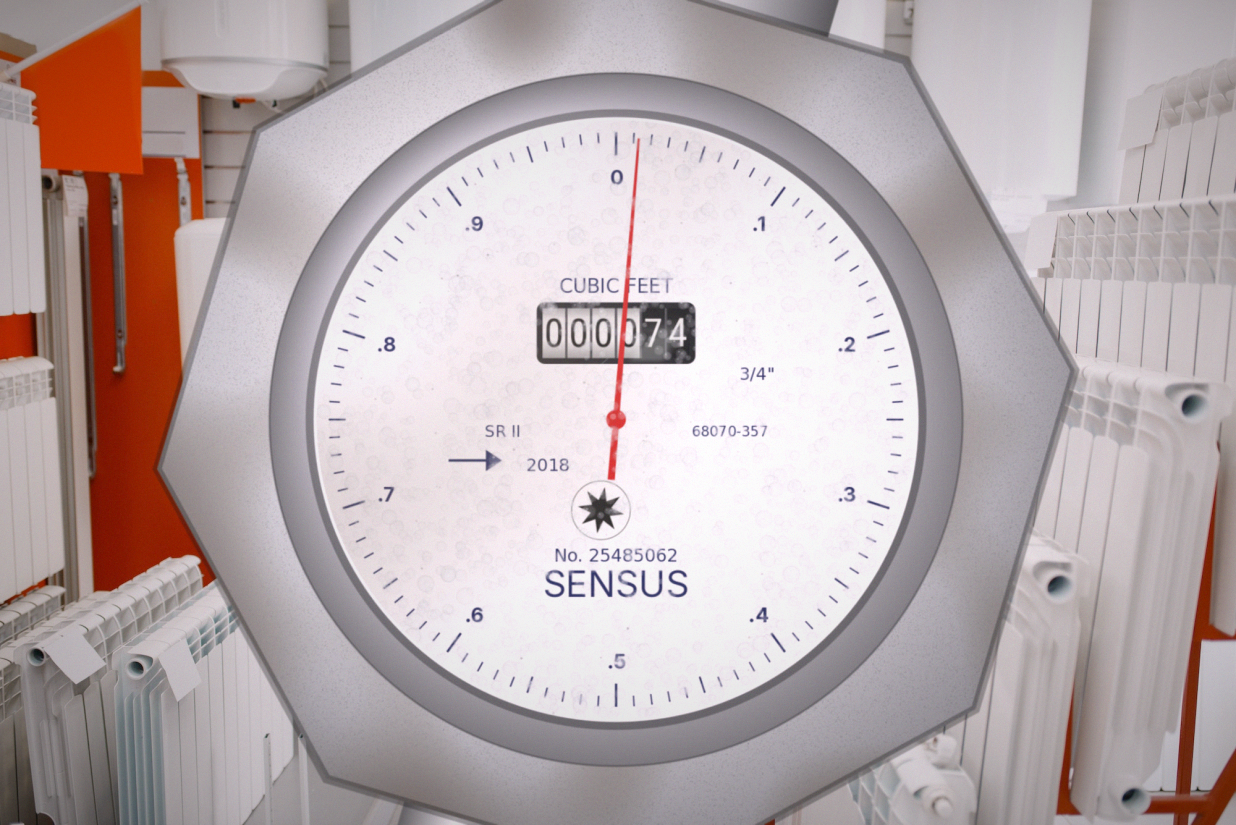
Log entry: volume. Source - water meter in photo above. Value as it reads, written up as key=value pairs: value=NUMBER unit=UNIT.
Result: value=74.01 unit=ft³
